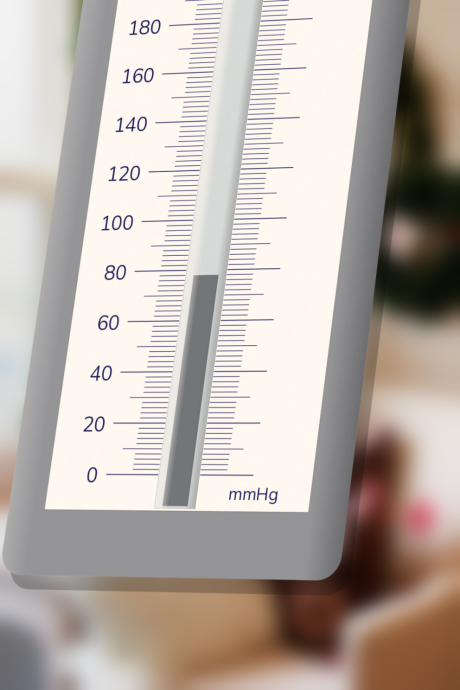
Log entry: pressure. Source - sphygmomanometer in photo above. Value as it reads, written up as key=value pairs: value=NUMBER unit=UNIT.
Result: value=78 unit=mmHg
